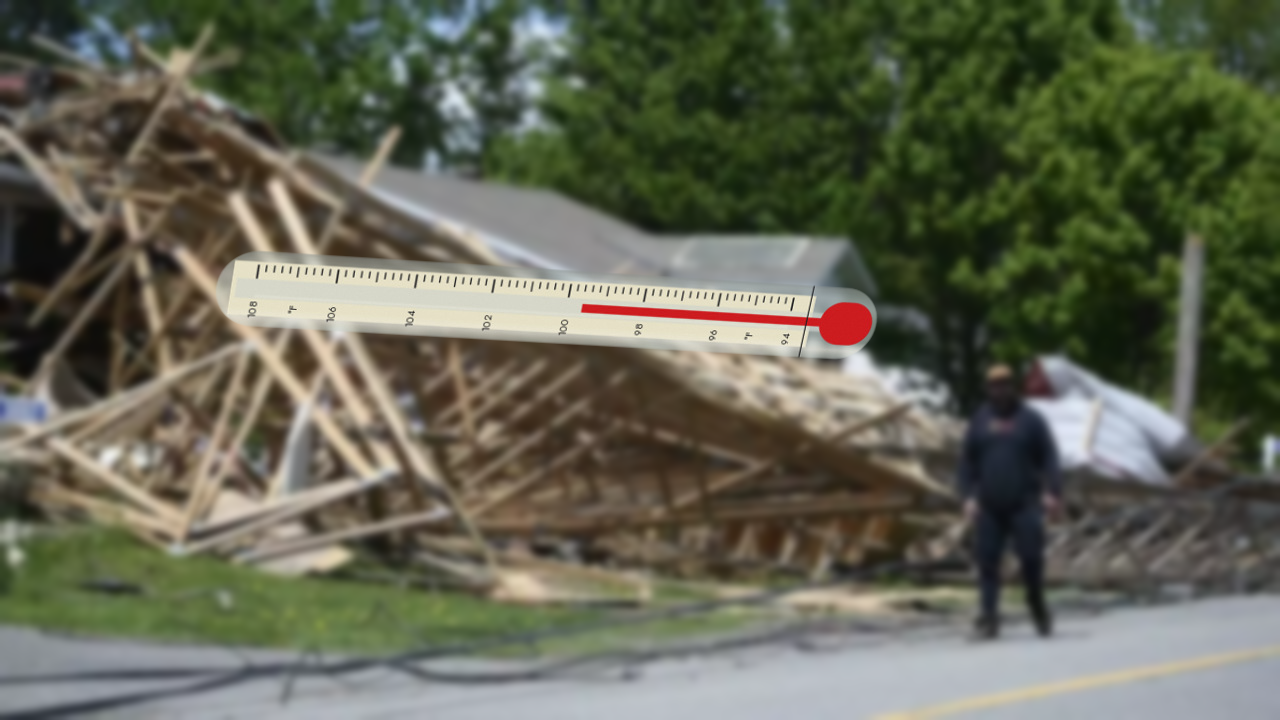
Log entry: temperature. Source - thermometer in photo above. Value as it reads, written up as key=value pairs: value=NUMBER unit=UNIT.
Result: value=99.6 unit=°F
